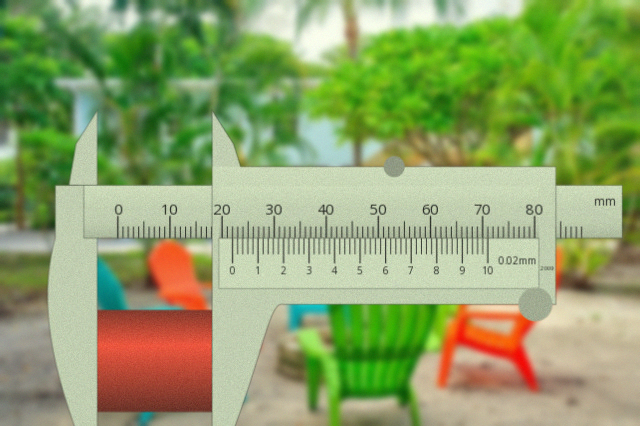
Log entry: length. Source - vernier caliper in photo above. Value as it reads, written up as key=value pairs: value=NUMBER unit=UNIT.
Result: value=22.0 unit=mm
